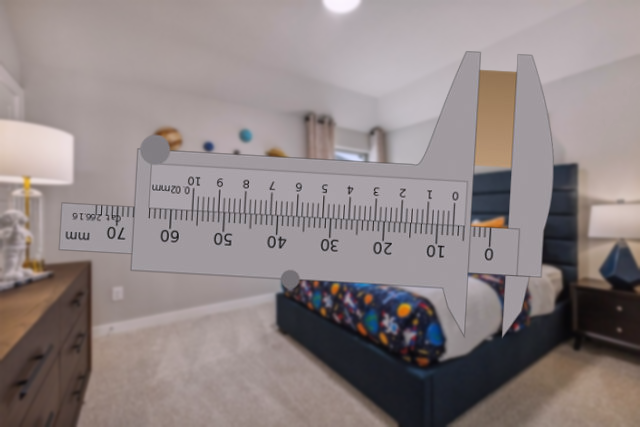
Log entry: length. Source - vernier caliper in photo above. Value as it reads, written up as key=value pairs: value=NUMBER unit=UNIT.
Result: value=7.0 unit=mm
